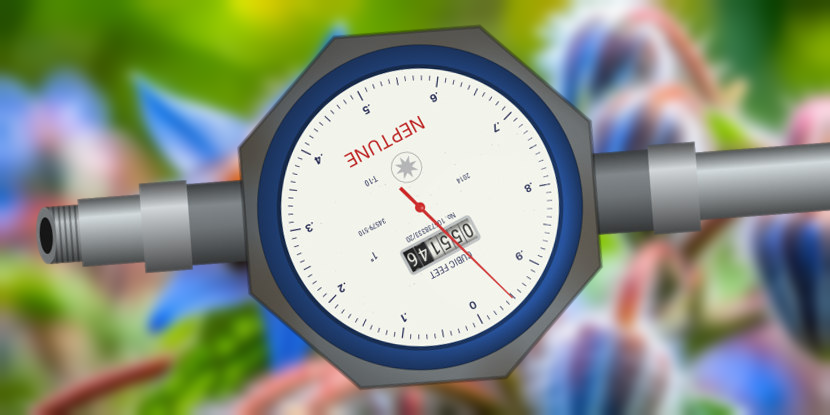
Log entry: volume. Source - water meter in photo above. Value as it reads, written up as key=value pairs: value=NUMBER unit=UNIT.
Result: value=55145.95 unit=ft³
